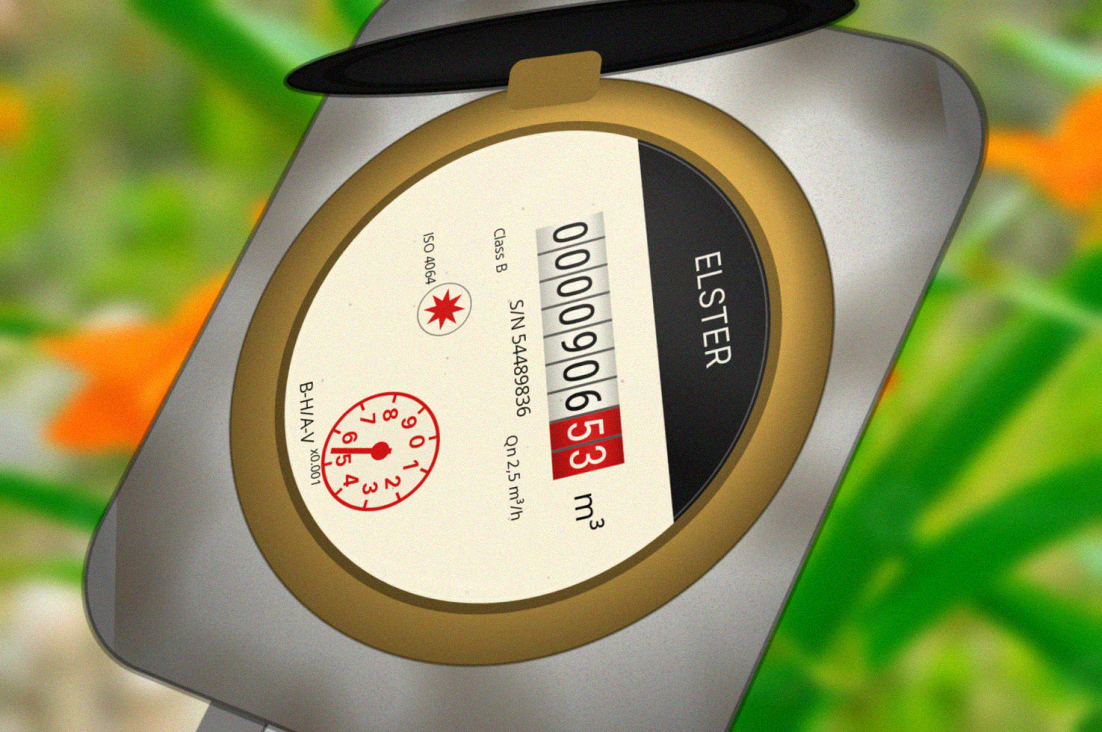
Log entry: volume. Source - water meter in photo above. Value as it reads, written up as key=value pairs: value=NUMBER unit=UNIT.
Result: value=906.535 unit=m³
